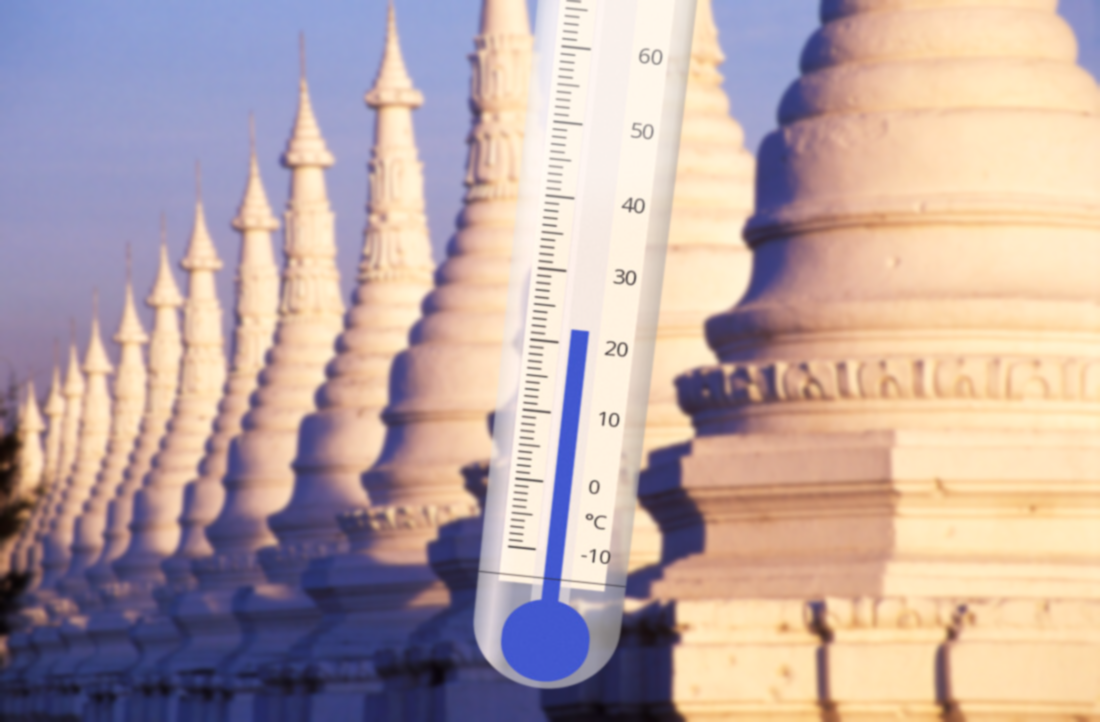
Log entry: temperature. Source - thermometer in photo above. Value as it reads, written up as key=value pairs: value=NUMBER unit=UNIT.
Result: value=22 unit=°C
